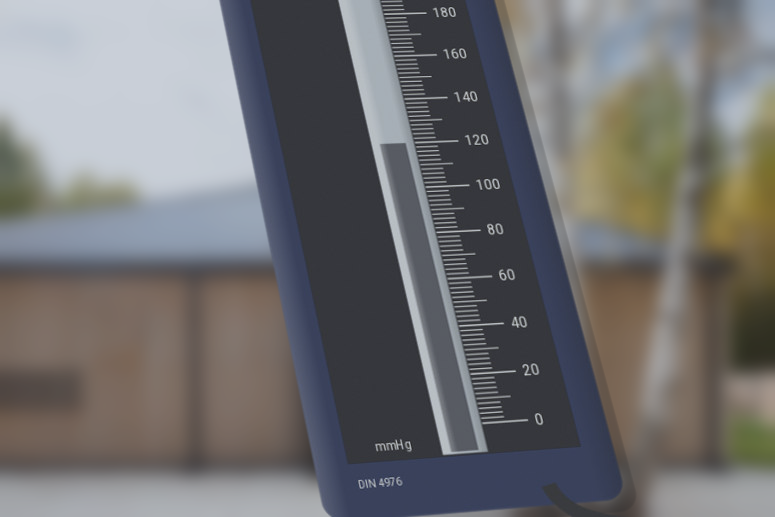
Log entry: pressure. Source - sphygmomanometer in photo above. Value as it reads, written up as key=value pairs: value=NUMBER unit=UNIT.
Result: value=120 unit=mmHg
